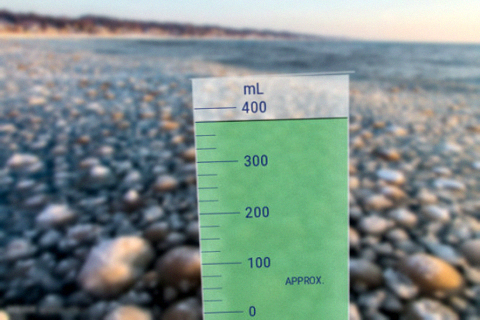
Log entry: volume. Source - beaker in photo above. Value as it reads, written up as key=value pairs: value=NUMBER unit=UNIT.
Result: value=375 unit=mL
